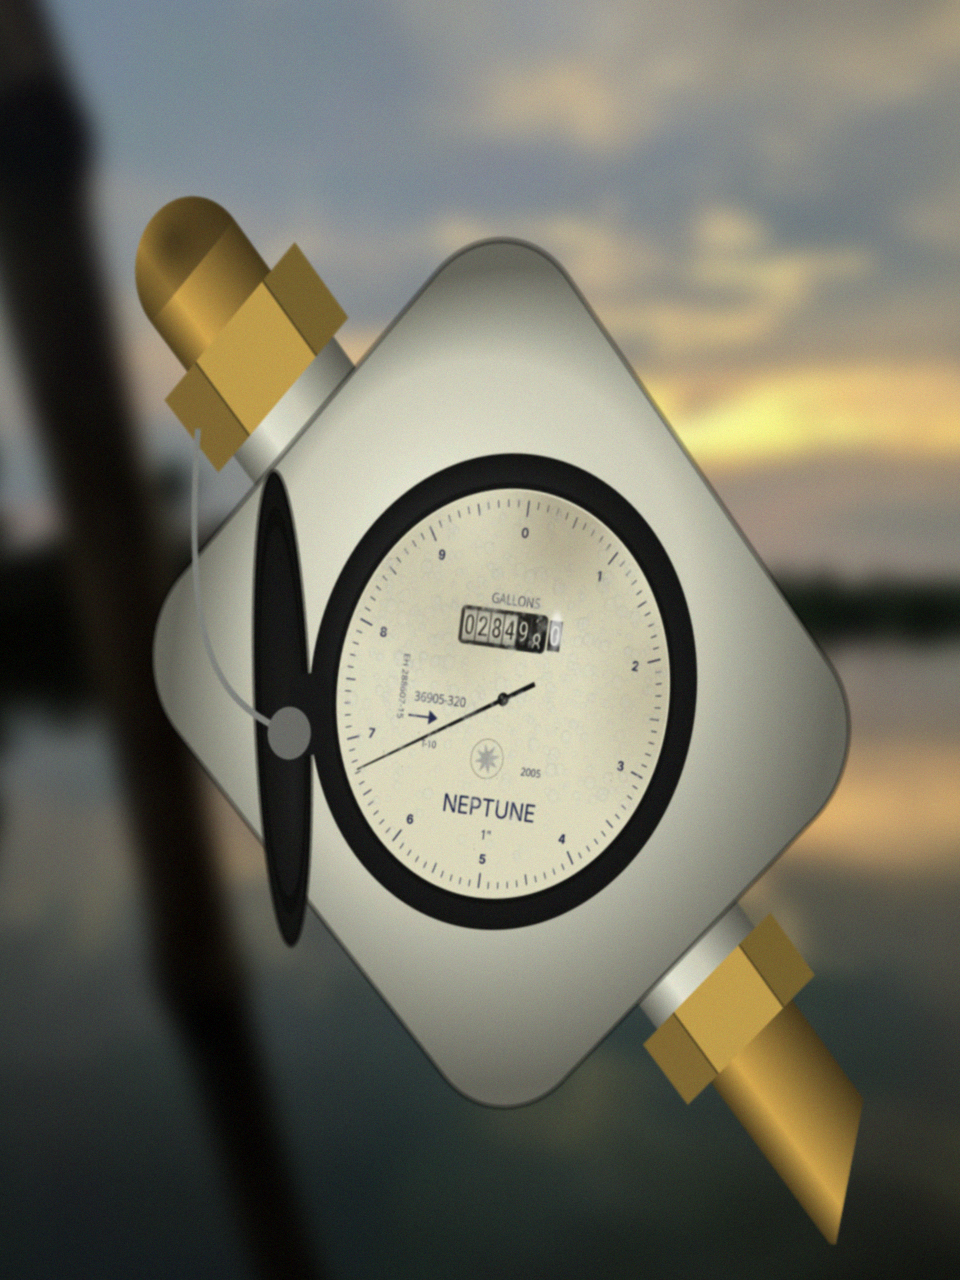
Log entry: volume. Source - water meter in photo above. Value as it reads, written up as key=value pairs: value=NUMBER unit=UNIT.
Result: value=284976.7 unit=gal
